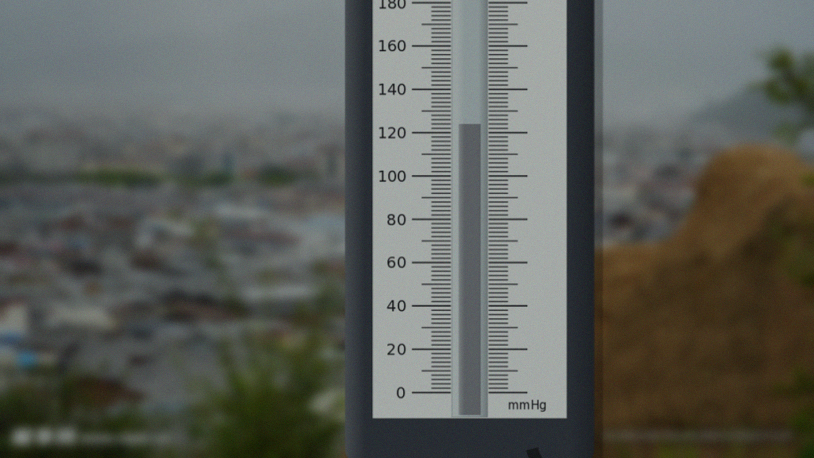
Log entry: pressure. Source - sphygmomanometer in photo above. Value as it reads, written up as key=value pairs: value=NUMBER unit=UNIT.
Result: value=124 unit=mmHg
